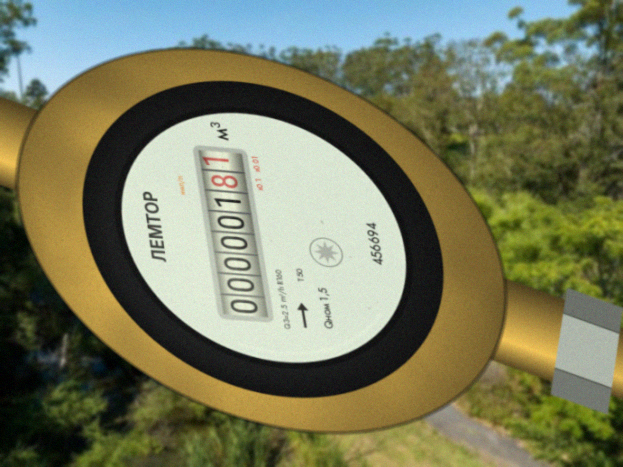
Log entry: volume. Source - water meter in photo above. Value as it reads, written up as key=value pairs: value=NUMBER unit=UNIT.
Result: value=1.81 unit=m³
